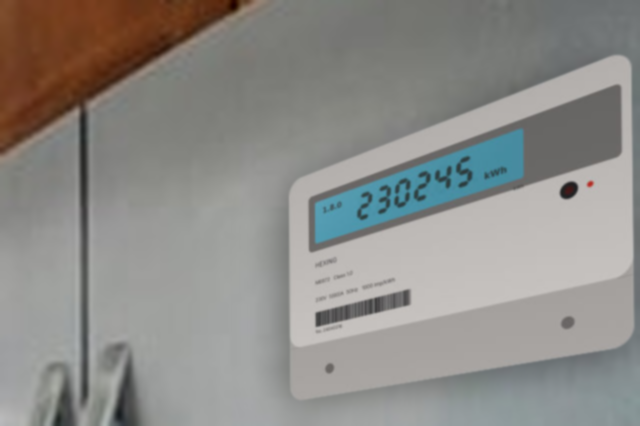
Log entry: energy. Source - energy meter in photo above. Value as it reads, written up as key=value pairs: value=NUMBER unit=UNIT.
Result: value=230245 unit=kWh
